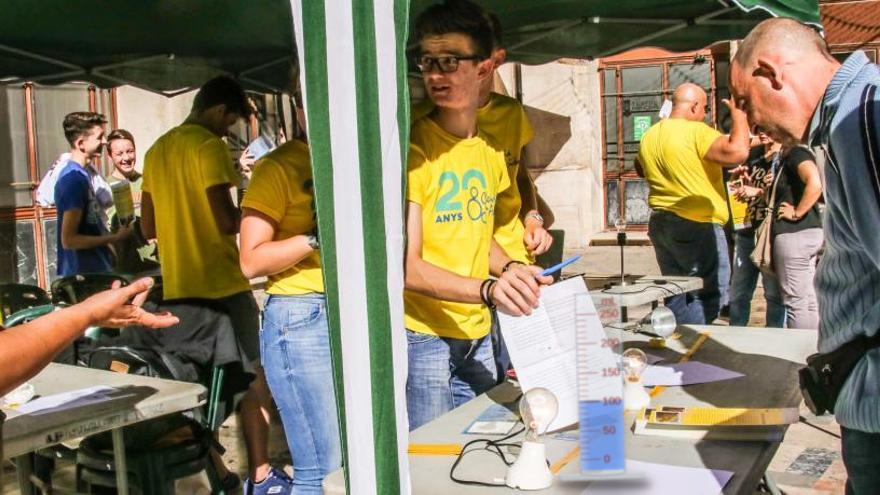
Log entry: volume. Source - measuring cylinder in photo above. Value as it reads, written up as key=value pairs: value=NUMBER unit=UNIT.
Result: value=100 unit=mL
